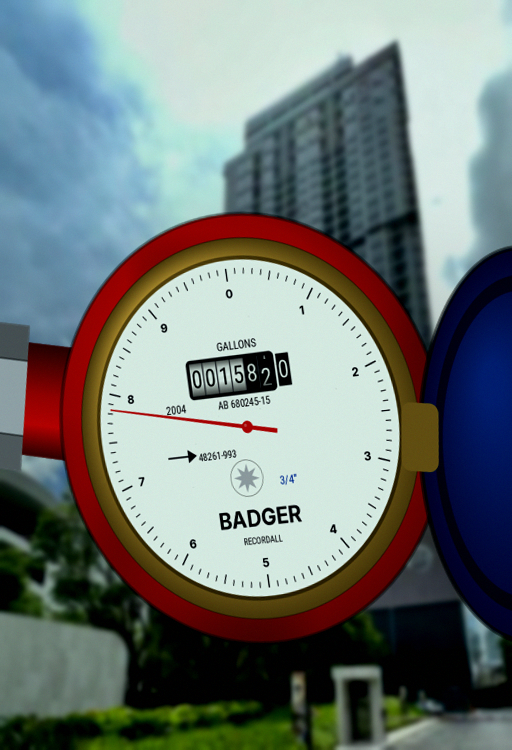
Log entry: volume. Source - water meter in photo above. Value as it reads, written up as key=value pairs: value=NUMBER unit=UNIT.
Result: value=15817.8 unit=gal
